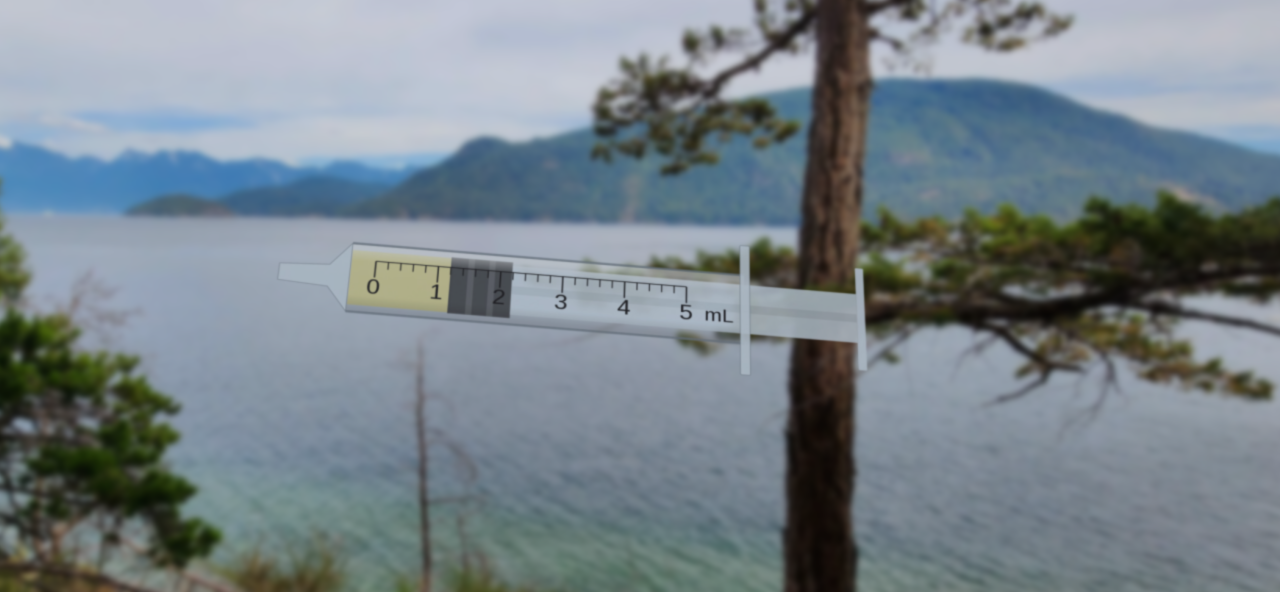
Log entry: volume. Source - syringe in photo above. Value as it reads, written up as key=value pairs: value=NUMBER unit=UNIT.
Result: value=1.2 unit=mL
